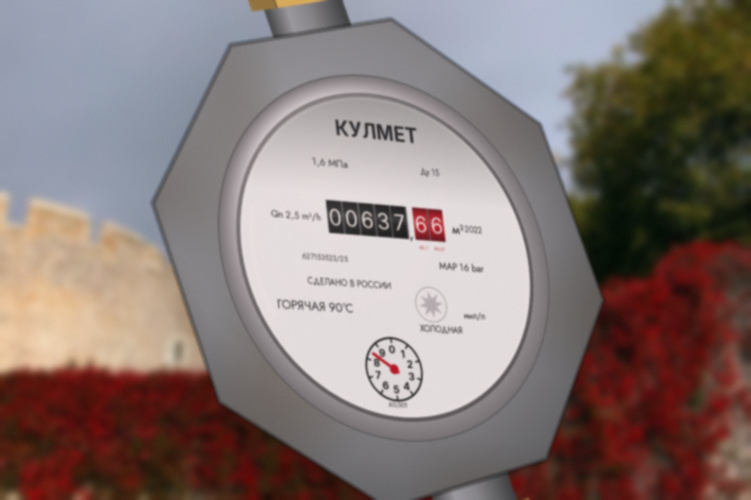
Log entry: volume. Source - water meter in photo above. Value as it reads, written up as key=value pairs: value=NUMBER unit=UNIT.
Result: value=637.668 unit=m³
